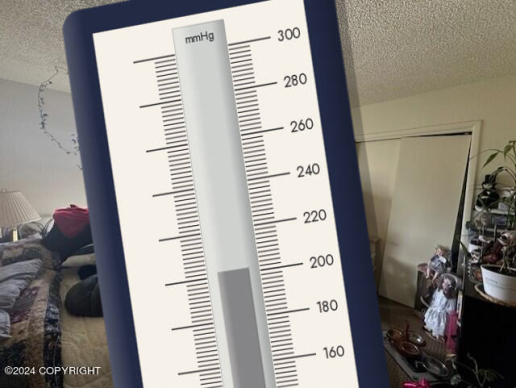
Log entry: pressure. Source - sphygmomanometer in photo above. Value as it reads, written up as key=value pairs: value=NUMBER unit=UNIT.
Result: value=202 unit=mmHg
